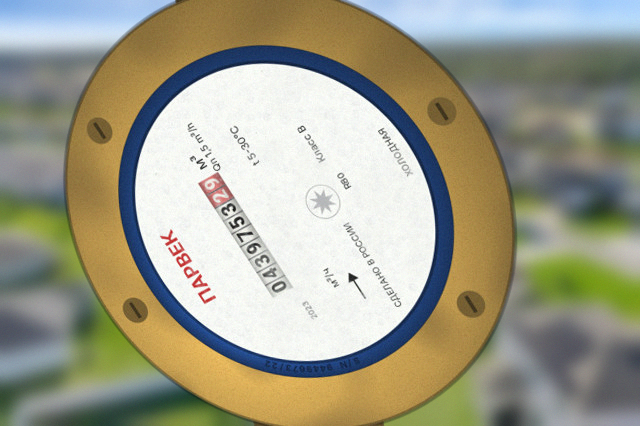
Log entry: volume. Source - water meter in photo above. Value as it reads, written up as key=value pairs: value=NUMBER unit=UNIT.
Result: value=439753.29 unit=m³
